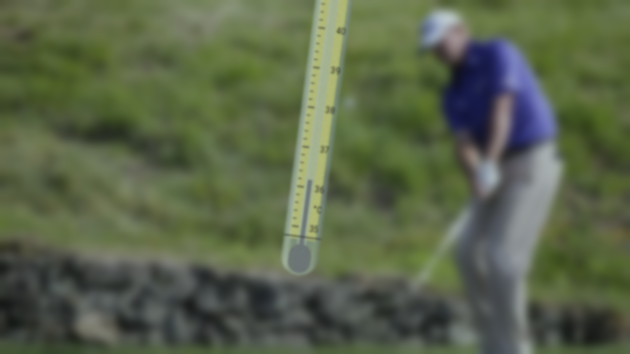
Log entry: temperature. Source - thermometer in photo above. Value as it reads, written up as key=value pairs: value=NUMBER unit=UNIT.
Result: value=36.2 unit=°C
